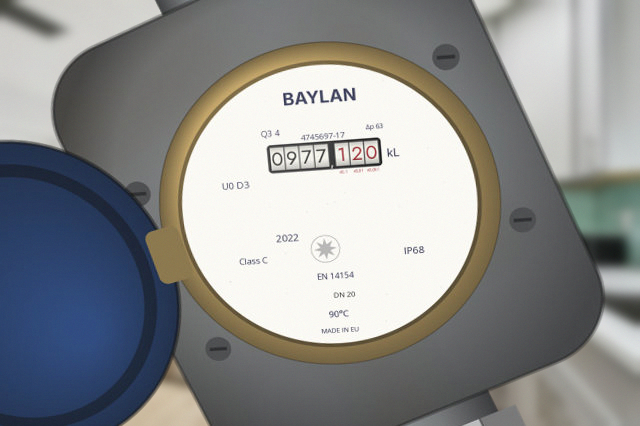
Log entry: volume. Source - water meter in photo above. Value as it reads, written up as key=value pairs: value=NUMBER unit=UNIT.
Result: value=977.120 unit=kL
